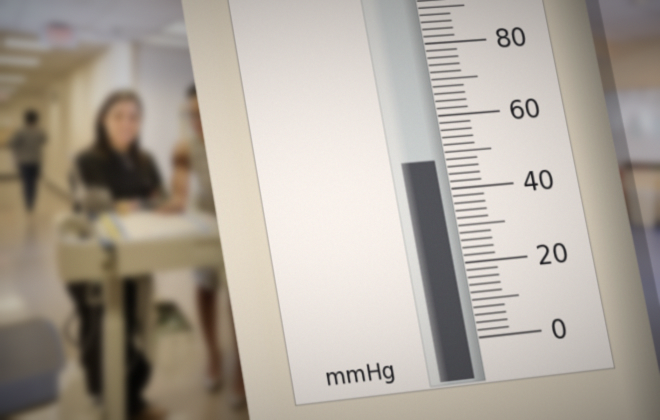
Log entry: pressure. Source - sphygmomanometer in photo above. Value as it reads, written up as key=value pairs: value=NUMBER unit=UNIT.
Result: value=48 unit=mmHg
